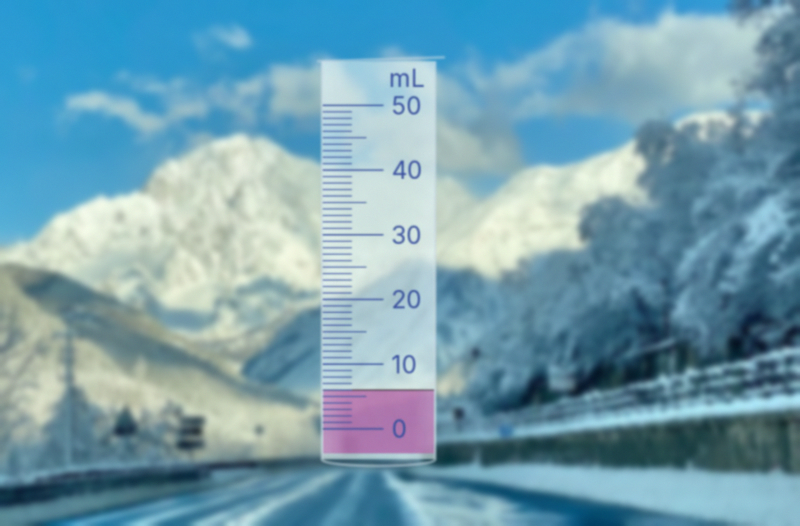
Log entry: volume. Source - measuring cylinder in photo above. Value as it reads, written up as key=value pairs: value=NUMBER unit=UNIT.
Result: value=6 unit=mL
